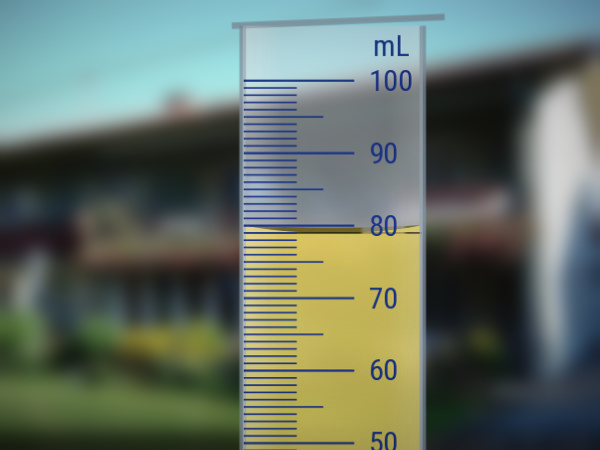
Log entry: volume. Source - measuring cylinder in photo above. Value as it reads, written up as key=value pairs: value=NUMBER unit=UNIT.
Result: value=79 unit=mL
